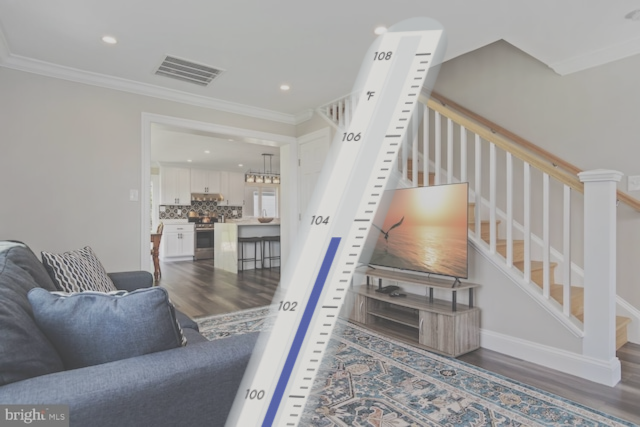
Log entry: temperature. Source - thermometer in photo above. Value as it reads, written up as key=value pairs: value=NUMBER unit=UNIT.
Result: value=103.6 unit=°F
